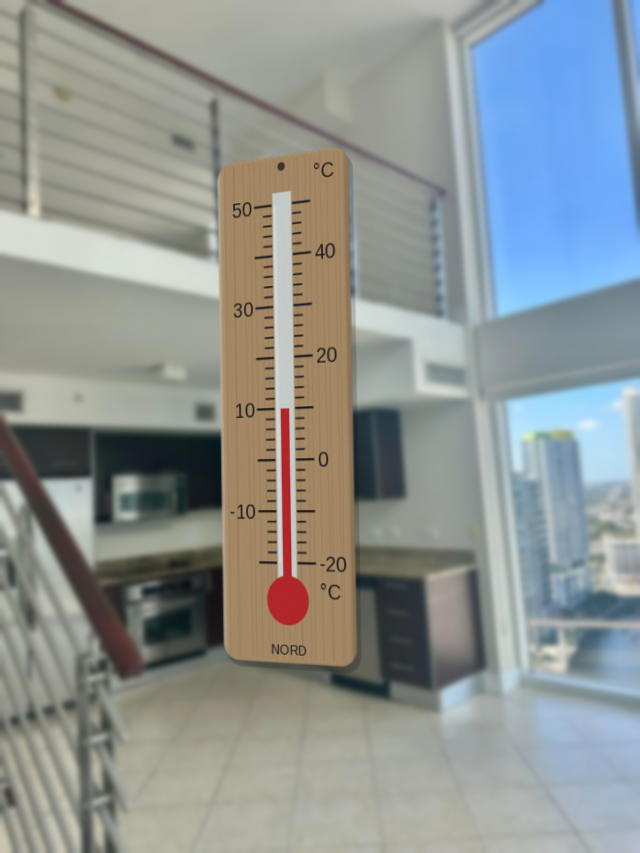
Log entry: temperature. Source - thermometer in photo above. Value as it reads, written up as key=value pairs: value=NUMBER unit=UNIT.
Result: value=10 unit=°C
